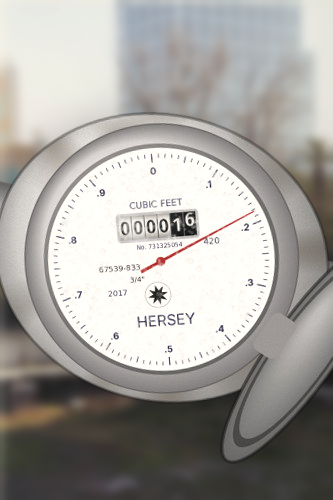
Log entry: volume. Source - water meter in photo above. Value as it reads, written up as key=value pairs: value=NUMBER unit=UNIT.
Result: value=16.18 unit=ft³
